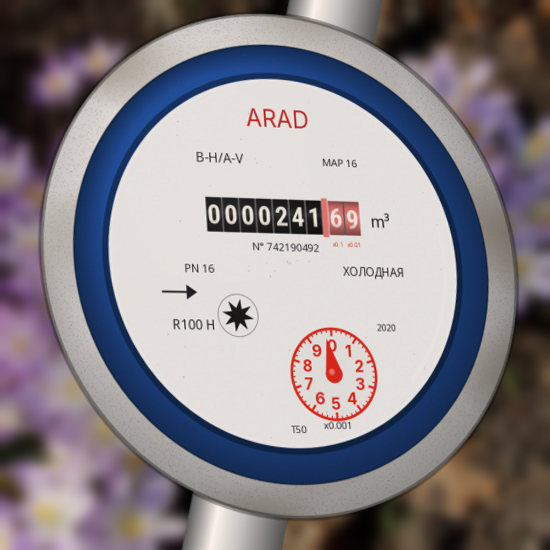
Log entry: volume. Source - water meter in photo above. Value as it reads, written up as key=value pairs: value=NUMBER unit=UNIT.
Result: value=241.689 unit=m³
